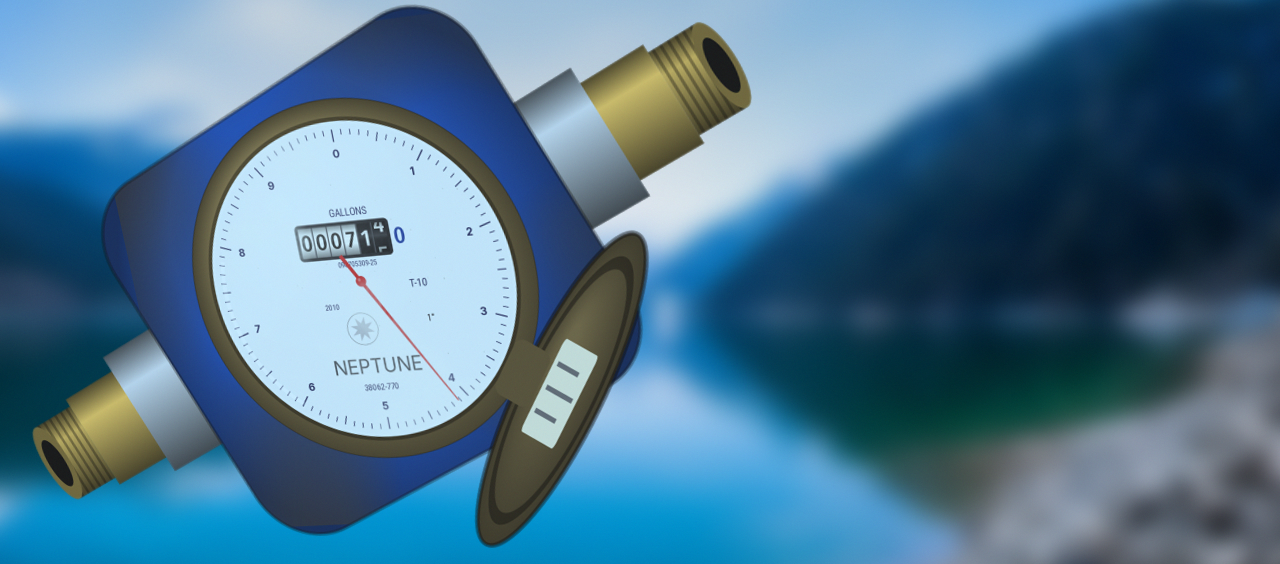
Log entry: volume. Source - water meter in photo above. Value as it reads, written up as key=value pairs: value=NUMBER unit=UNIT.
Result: value=7144.1 unit=gal
